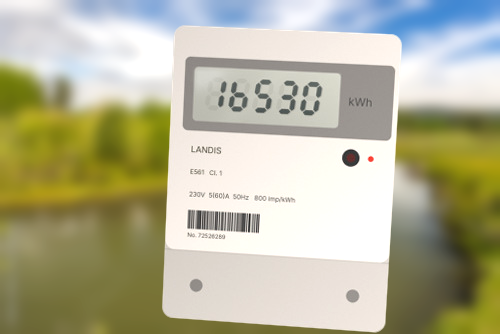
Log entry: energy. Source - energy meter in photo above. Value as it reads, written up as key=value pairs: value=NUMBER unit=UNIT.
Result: value=16530 unit=kWh
